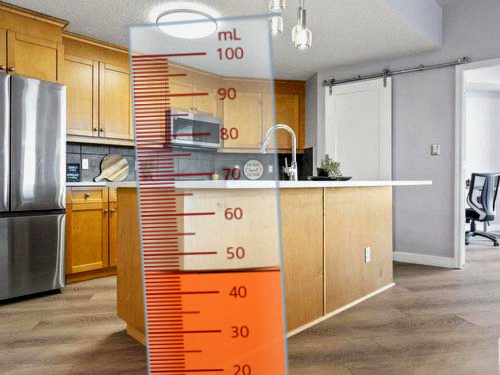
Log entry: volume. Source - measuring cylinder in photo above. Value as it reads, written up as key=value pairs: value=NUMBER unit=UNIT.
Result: value=45 unit=mL
